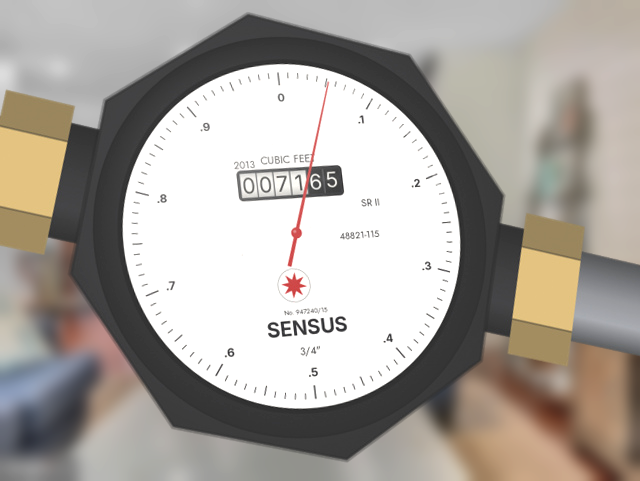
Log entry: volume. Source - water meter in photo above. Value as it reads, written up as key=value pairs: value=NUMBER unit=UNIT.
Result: value=7165.05 unit=ft³
